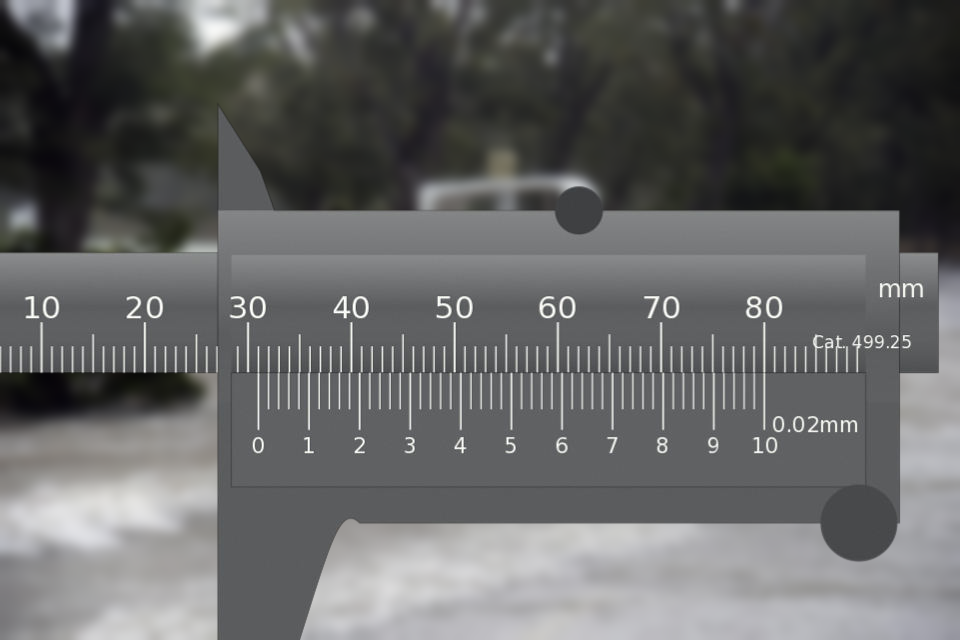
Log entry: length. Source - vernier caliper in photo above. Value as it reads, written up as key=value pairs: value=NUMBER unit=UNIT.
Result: value=31.0 unit=mm
